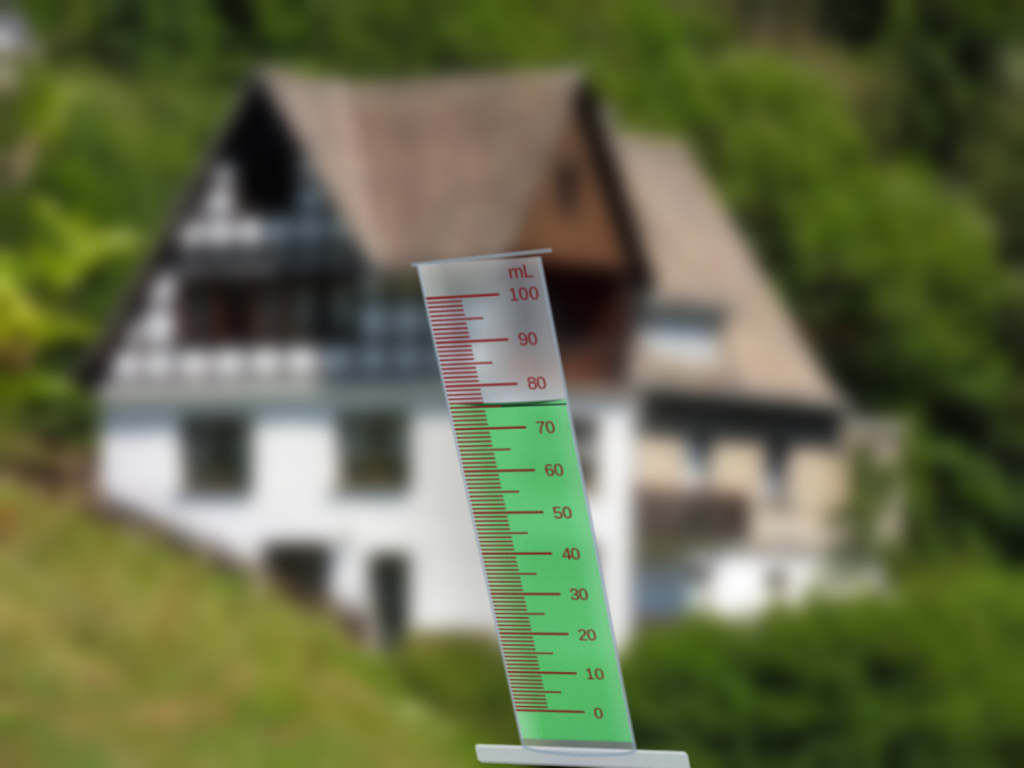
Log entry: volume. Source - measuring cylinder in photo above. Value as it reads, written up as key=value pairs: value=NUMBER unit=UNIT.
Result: value=75 unit=mL
